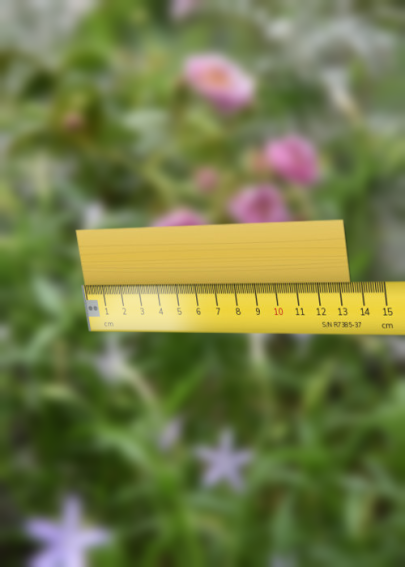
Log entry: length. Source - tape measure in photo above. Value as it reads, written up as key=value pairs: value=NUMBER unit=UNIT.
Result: value=13.5 unit=cm
